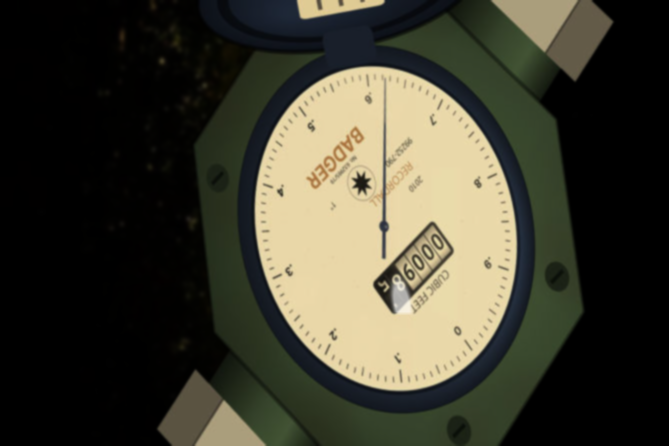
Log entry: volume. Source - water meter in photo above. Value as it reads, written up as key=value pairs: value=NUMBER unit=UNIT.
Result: value=984.62 unit=ft³
